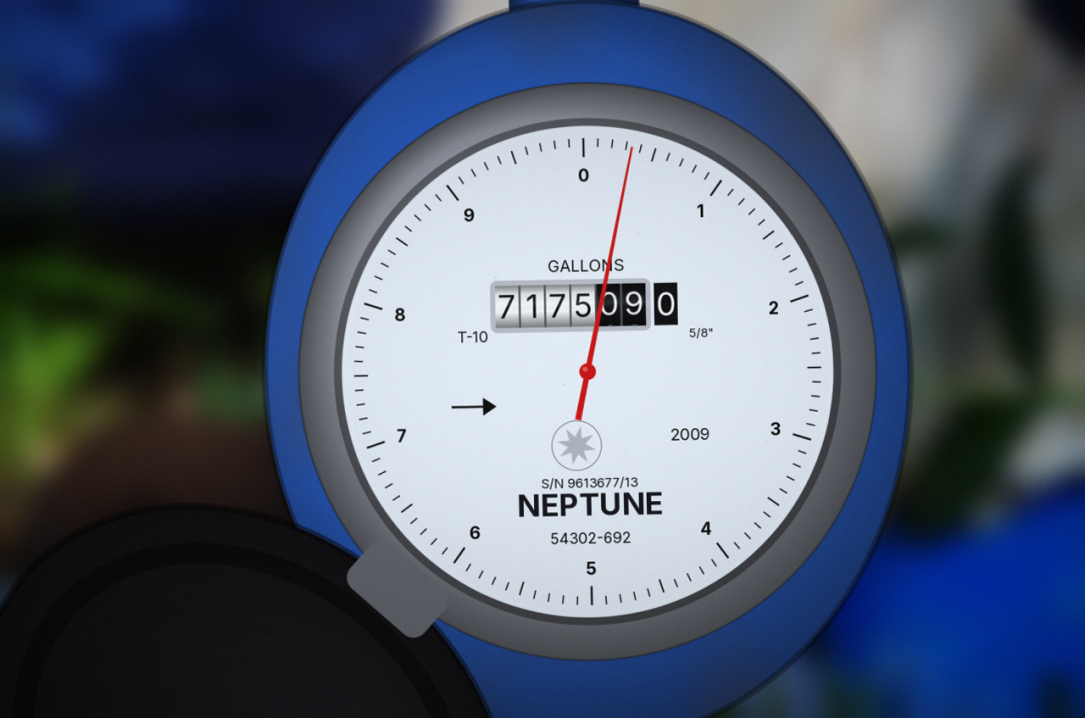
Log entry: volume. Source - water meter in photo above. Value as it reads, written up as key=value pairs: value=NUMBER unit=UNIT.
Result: value=7175090.3 unit=gal
